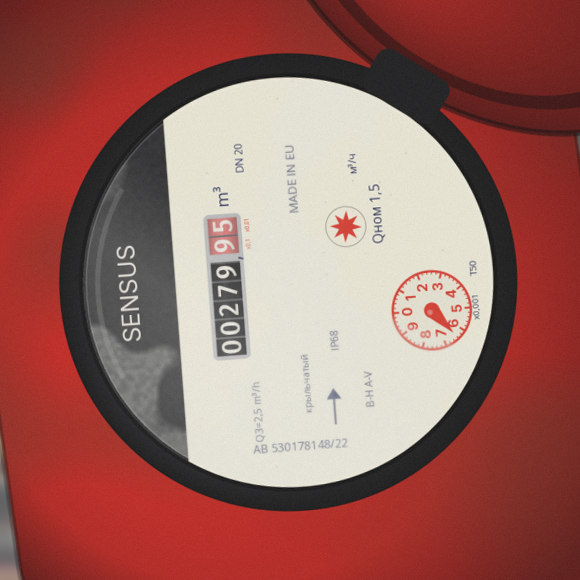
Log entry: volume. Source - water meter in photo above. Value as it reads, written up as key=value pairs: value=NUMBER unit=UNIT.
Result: value=279.956 unit=m³
